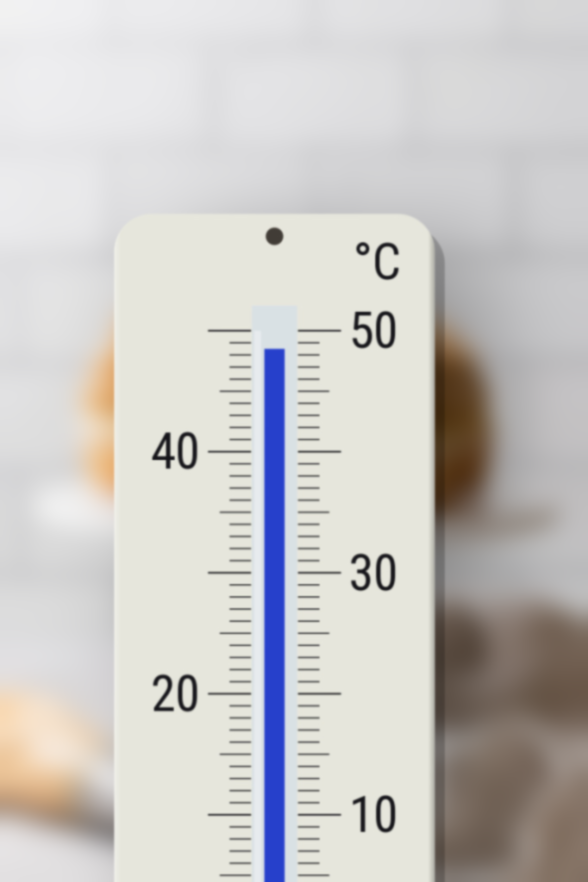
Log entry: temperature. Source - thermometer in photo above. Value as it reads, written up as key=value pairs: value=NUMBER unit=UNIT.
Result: value=48.5 unit=°C
